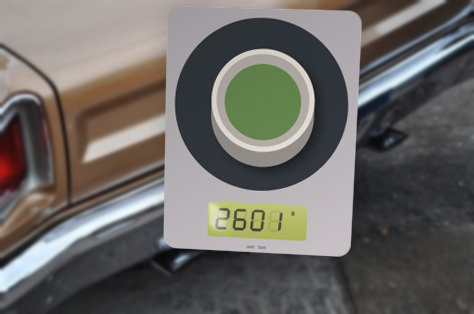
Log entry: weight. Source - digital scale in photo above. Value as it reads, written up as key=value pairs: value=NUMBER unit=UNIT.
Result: value=2601 unit=g
